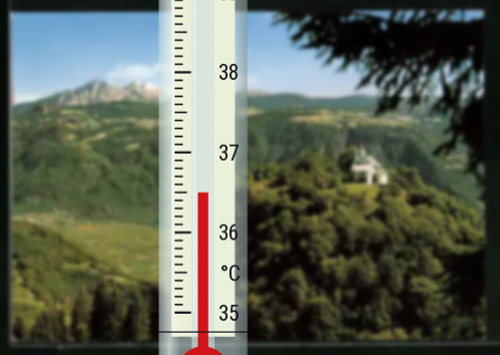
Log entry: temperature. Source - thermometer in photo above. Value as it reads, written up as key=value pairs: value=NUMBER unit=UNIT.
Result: value=36.5 unit=°C
